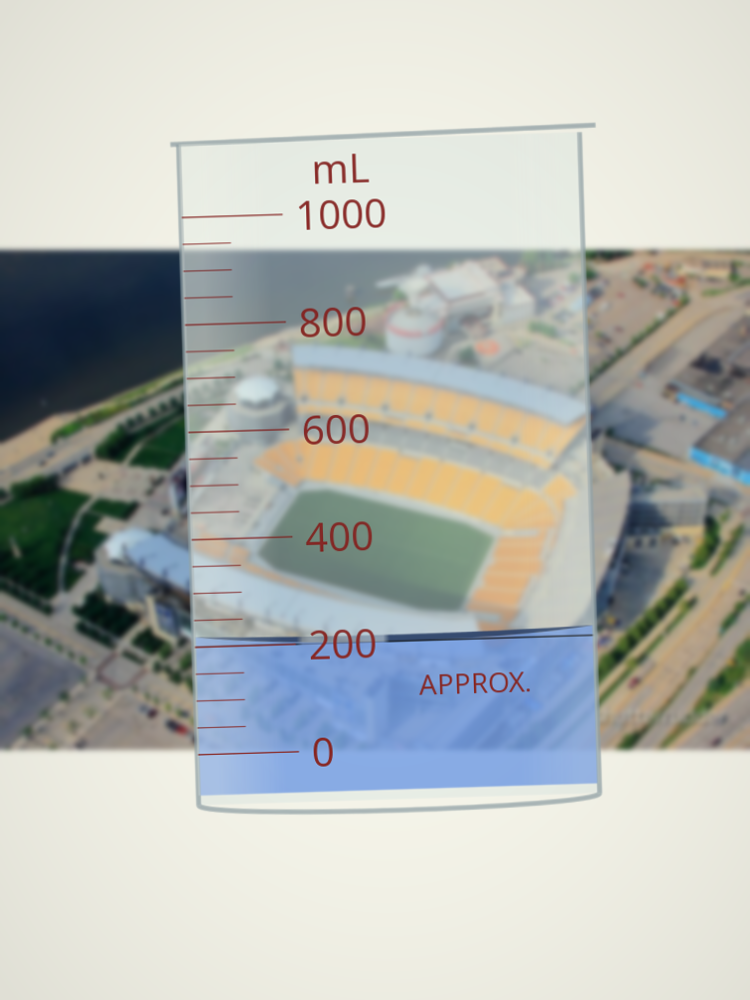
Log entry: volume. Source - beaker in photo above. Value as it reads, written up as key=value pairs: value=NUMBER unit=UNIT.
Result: value=200 unit=mL
